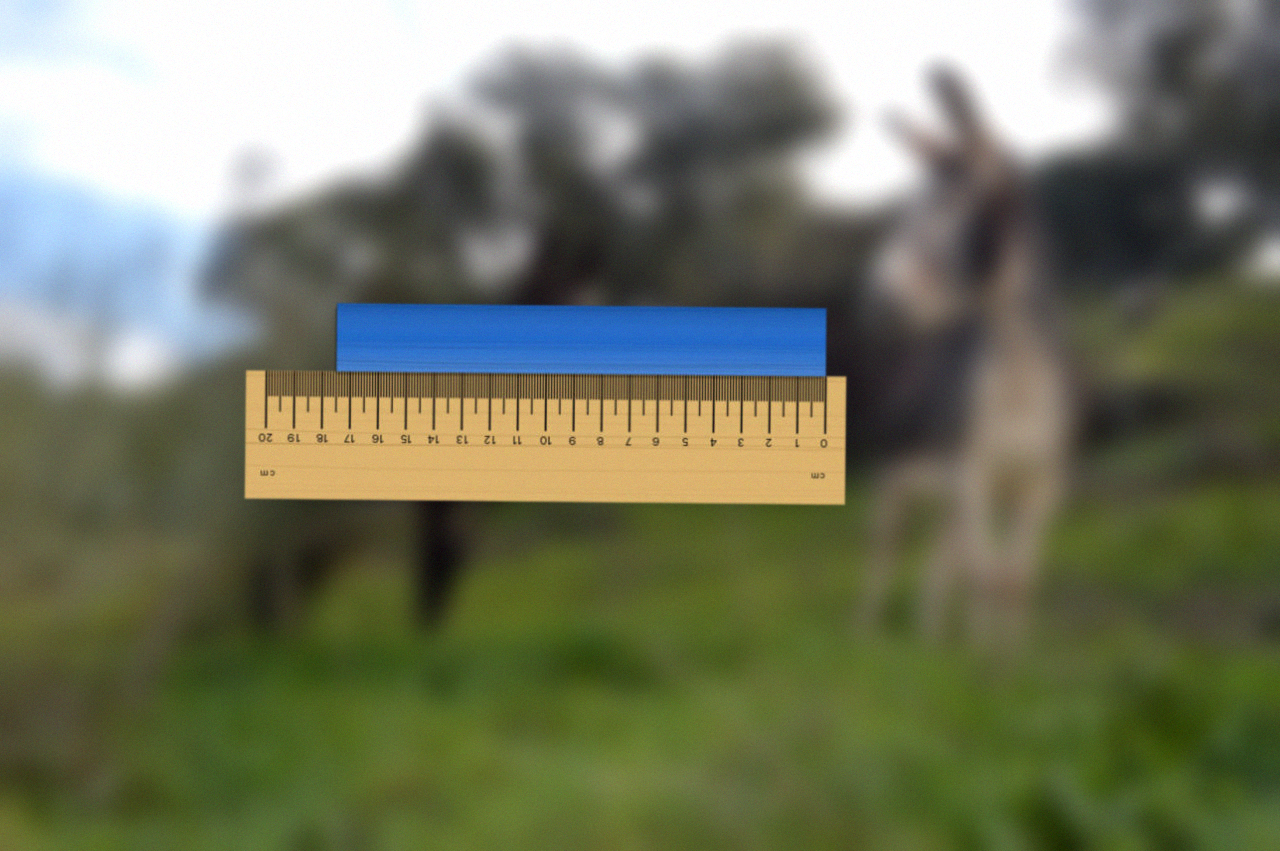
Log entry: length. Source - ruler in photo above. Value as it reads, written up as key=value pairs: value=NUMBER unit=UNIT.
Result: value=17.5 unit=cm
